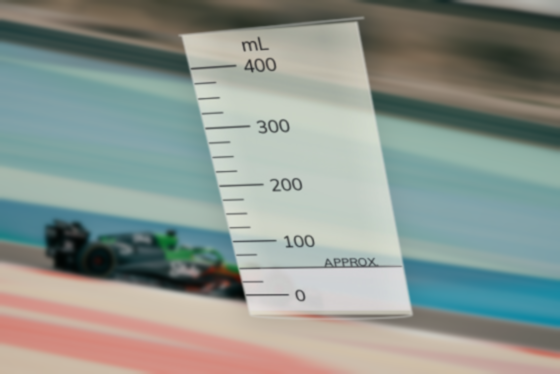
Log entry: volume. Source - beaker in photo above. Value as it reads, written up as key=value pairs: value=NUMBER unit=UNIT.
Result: value=50 unit=mL
